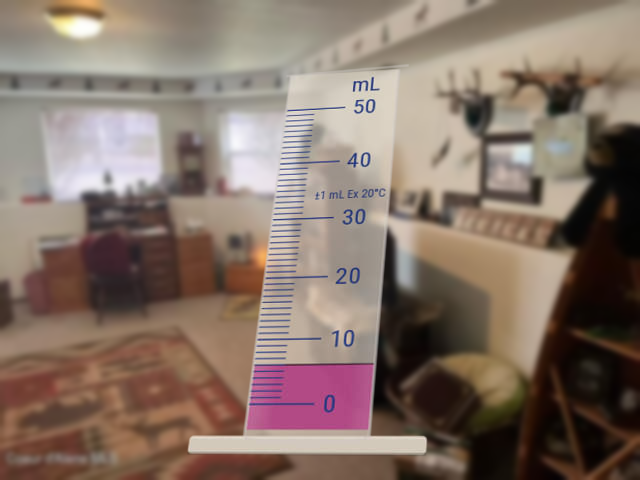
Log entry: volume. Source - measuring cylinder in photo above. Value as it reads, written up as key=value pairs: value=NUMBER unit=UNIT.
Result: value=6 unit=mL
